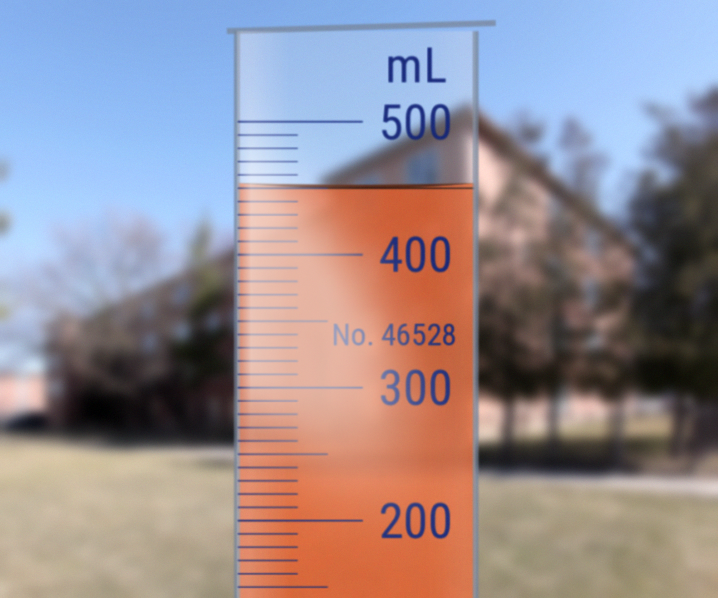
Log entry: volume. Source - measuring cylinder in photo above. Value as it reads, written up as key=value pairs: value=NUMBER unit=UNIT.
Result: value=450 unit=mL
